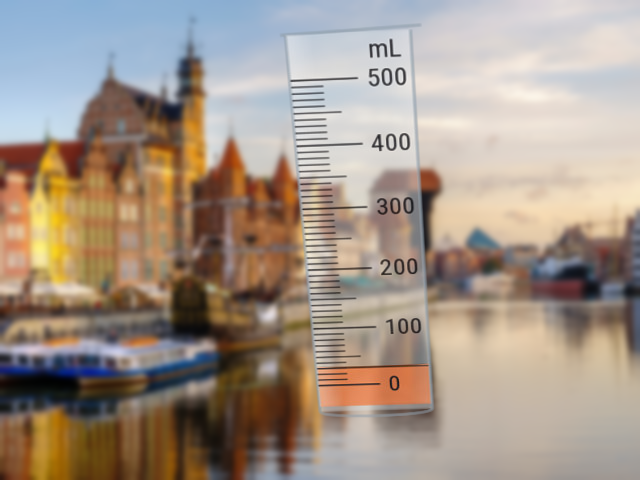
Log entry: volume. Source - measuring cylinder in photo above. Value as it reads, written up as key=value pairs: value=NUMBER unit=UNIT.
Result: value=30 unit=mL
